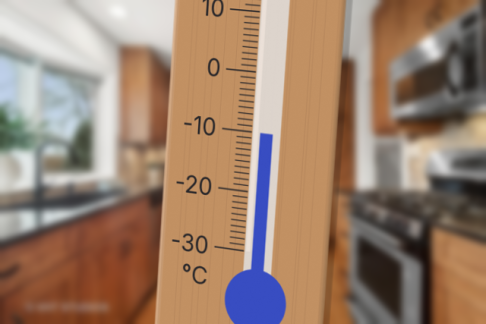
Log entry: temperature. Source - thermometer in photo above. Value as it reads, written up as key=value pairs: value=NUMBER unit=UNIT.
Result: value=-10 unit=°C
